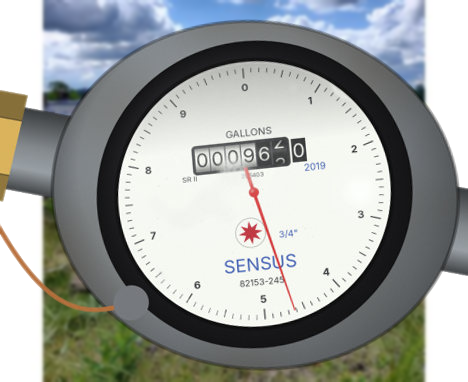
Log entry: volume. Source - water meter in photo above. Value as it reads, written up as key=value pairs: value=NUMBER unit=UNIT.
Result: value=9624.6 unit=gal
